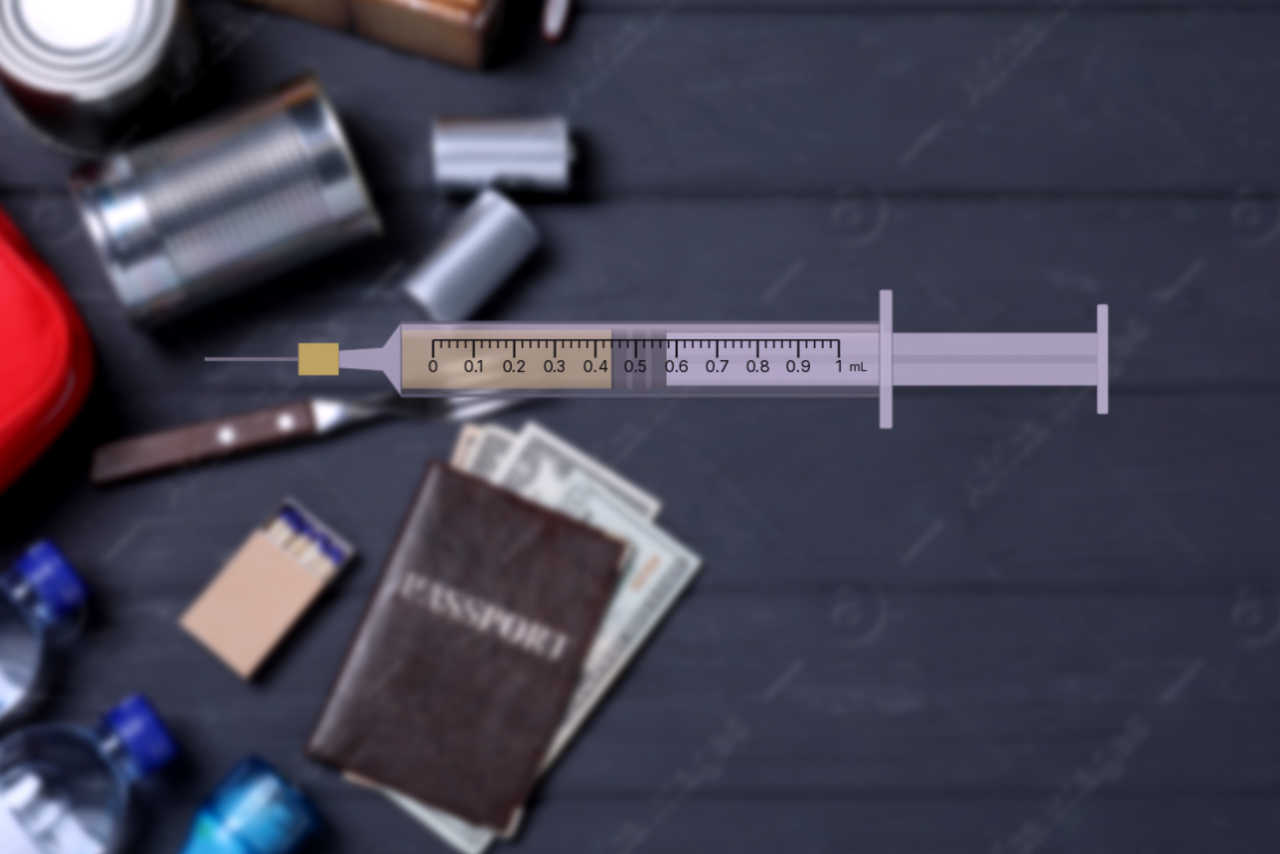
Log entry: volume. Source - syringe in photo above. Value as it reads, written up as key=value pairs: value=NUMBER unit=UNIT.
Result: value=0.44 unit=mL
